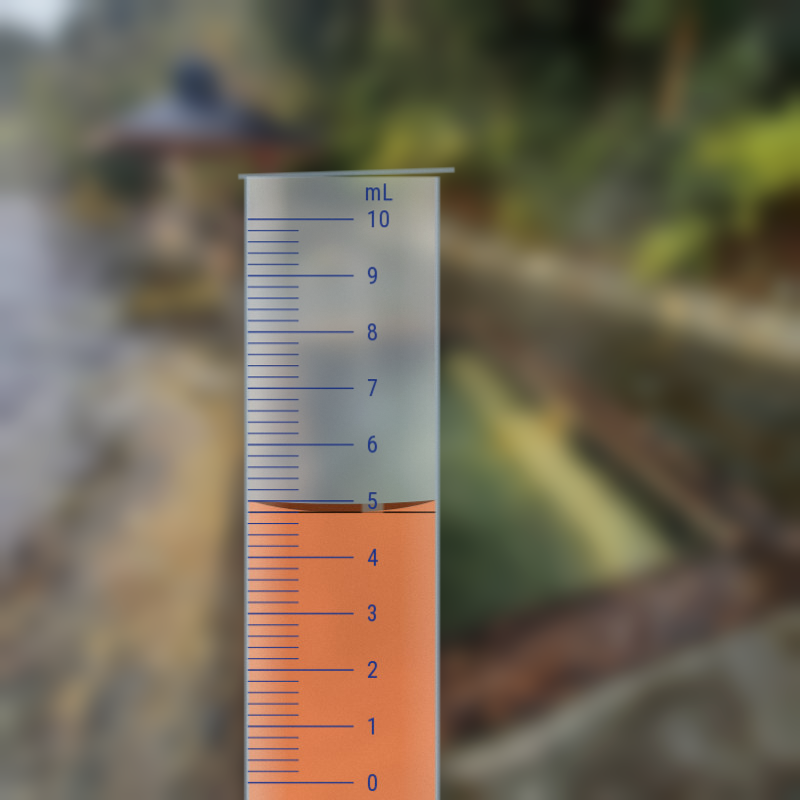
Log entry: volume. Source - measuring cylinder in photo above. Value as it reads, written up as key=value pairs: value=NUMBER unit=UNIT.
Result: value=4.8 unit=mL
